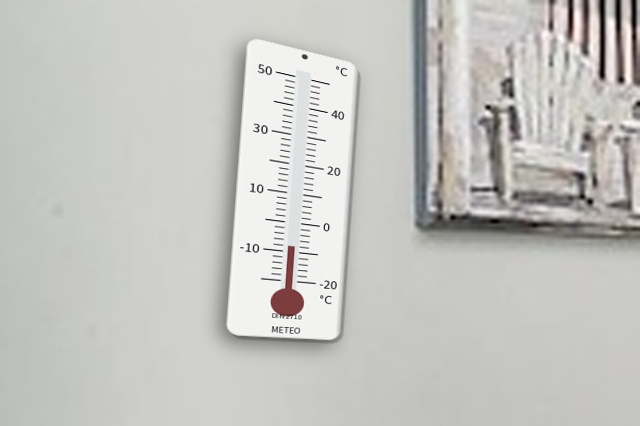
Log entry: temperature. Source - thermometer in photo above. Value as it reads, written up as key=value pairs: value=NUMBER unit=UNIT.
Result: value=-8 unit=°C
